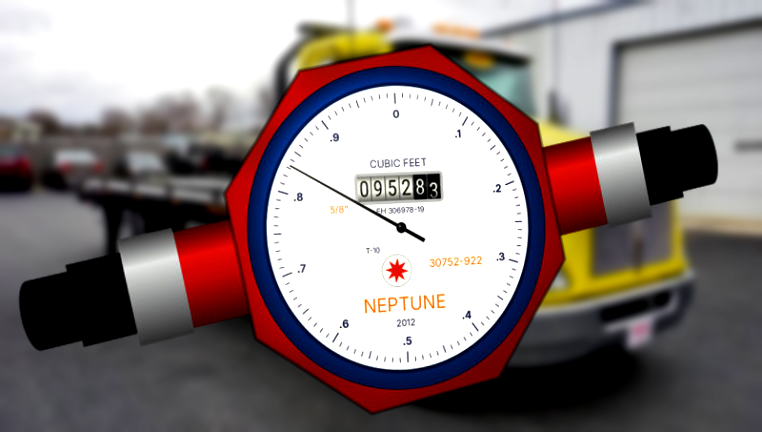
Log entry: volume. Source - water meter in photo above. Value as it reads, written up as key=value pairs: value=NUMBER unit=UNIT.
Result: value=95282.83 unit=ft³
